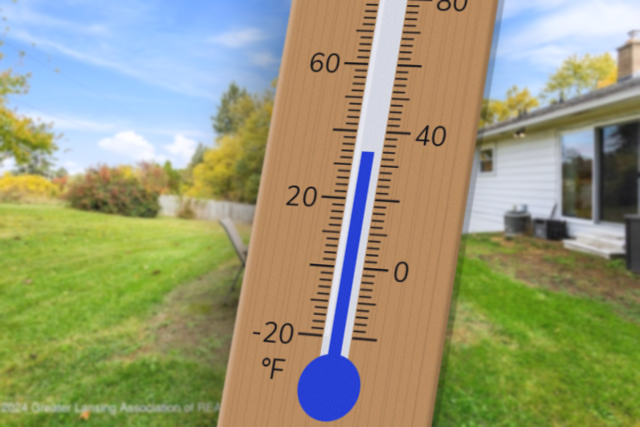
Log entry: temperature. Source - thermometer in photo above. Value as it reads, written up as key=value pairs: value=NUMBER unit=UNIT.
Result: value=34 unit=°F
